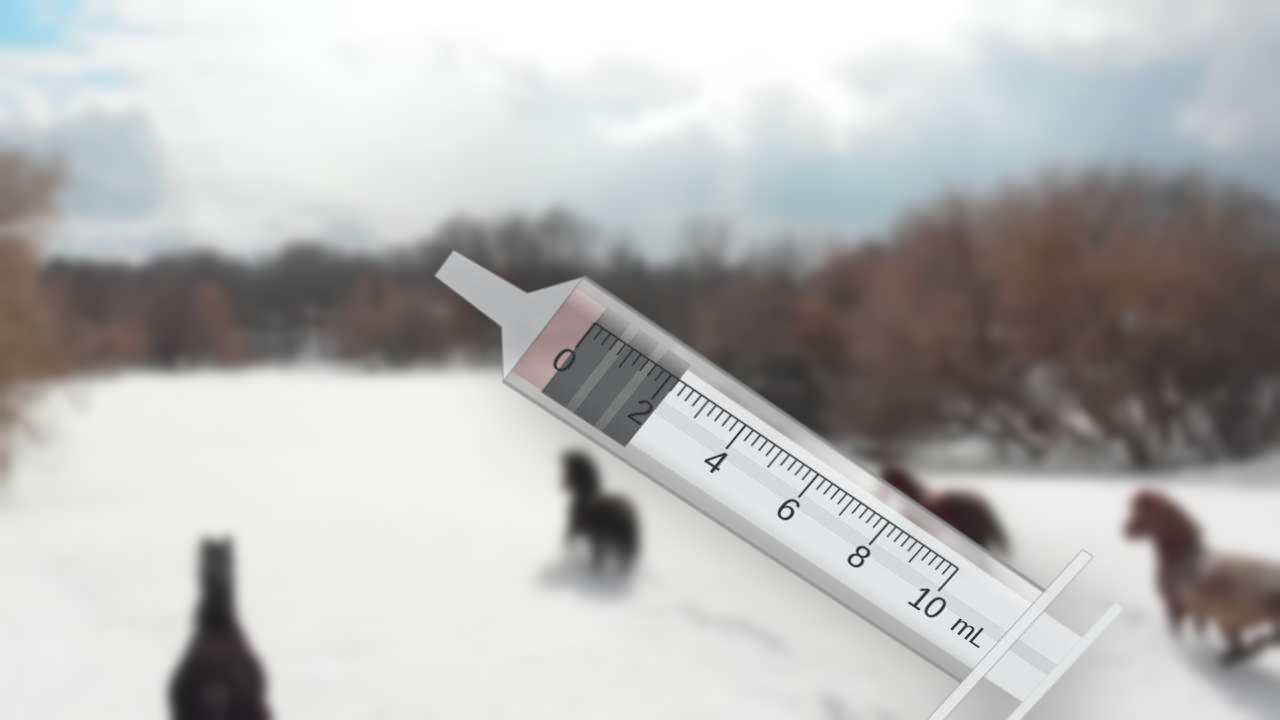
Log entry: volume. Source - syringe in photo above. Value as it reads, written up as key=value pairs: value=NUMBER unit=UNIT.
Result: value=0 unit=mL
